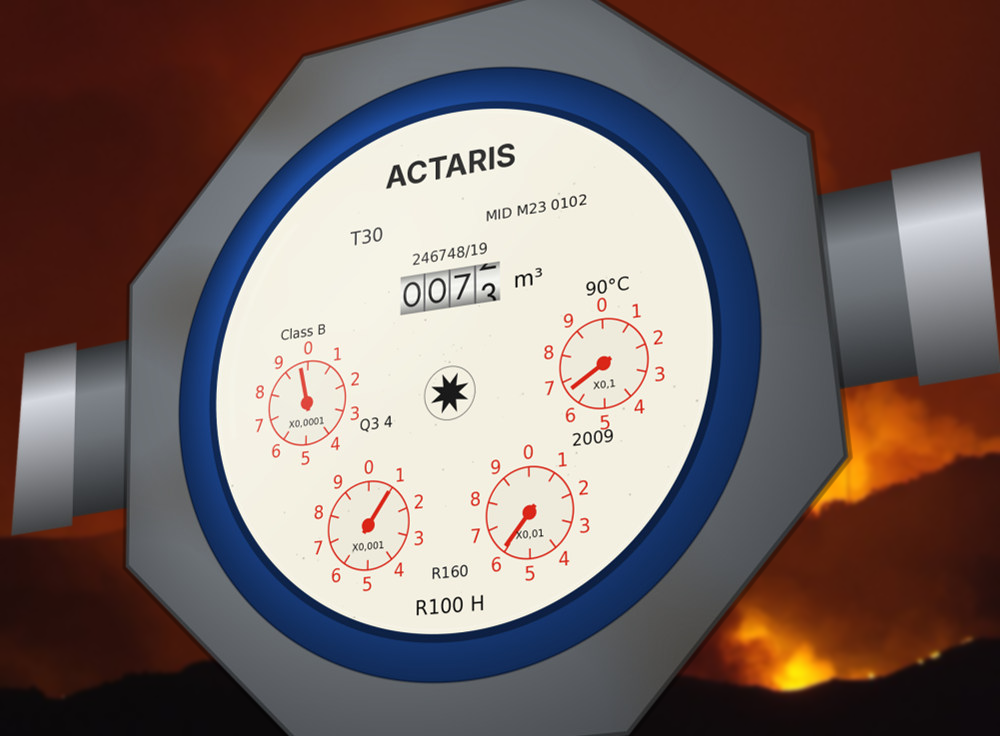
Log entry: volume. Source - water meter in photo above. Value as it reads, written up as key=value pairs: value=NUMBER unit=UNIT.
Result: value=72.6609 unit=m³
